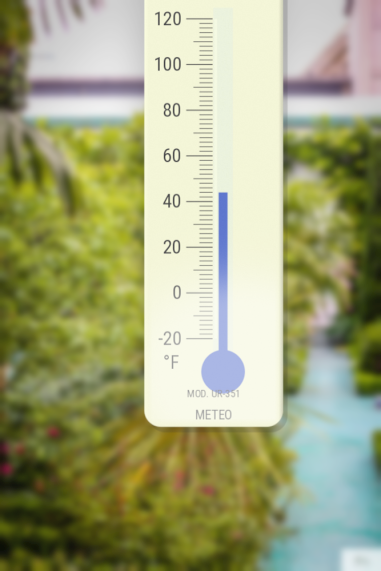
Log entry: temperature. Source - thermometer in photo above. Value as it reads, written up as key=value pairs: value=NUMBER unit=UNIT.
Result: value=44 unit=°F
